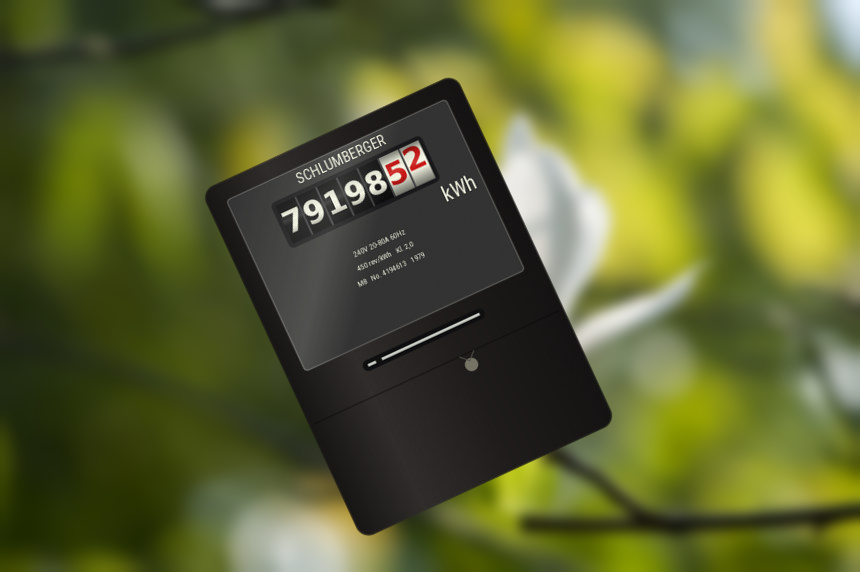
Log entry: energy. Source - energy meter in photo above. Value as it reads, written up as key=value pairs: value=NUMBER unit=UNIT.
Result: value=79198.52 unit=kWh
